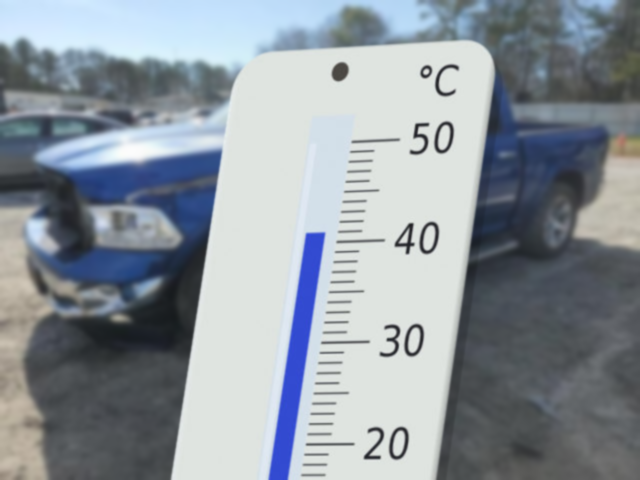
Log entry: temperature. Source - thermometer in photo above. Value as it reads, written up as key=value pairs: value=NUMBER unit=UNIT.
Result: value=41 unit=°C
